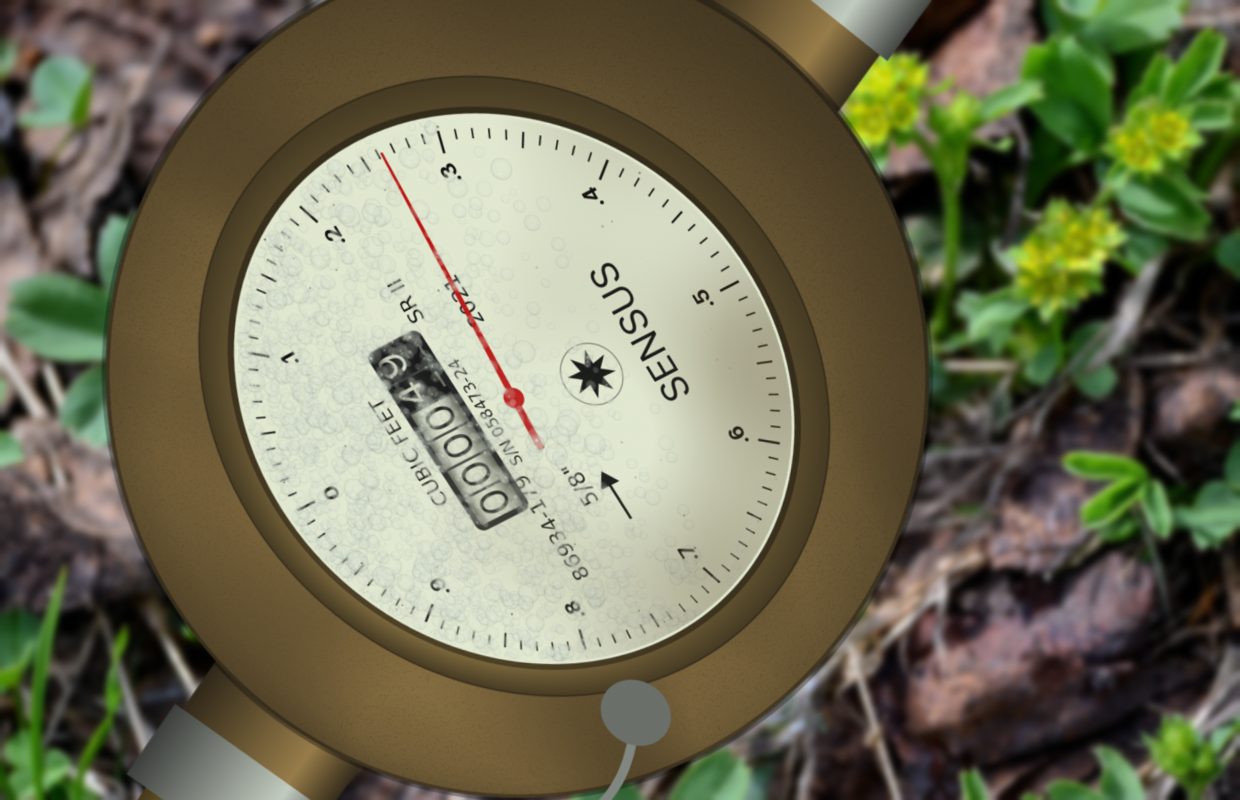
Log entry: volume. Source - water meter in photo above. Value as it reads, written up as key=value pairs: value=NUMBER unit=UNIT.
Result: value=49.26 unit=ft³
